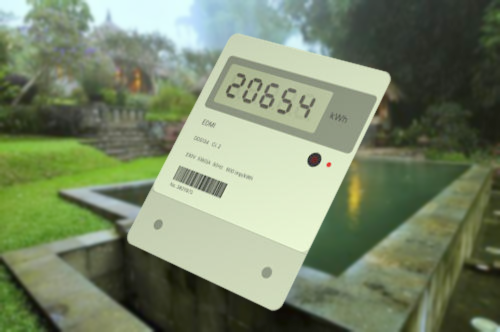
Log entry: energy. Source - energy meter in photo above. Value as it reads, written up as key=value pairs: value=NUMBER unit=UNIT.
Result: value=20654 unit=kWh
